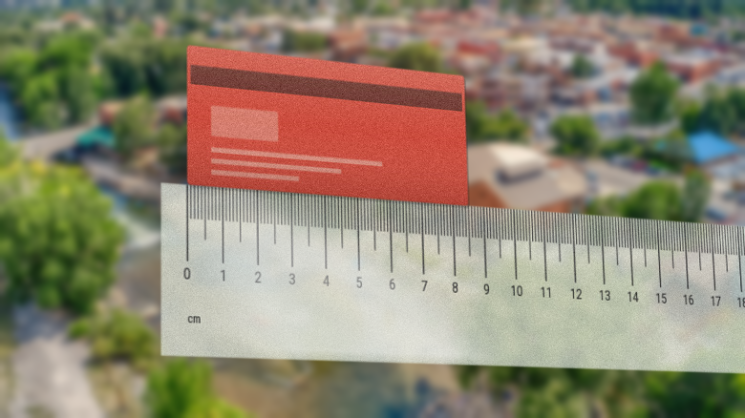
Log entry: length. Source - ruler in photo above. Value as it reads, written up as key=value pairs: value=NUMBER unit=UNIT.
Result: value=8.5 unit=cm
